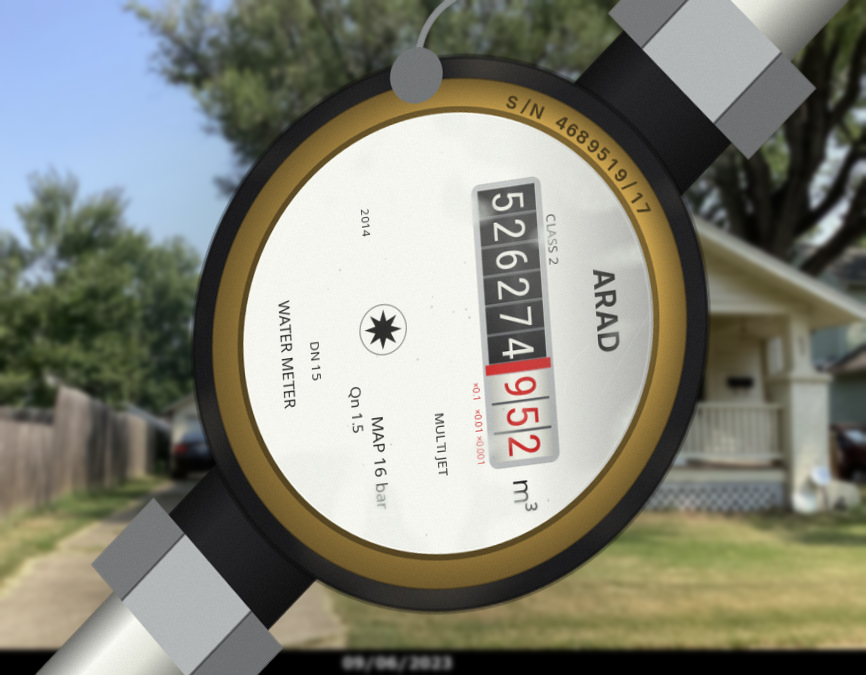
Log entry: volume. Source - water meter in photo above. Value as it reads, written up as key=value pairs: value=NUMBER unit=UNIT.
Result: value=526274.952 unit=m³
